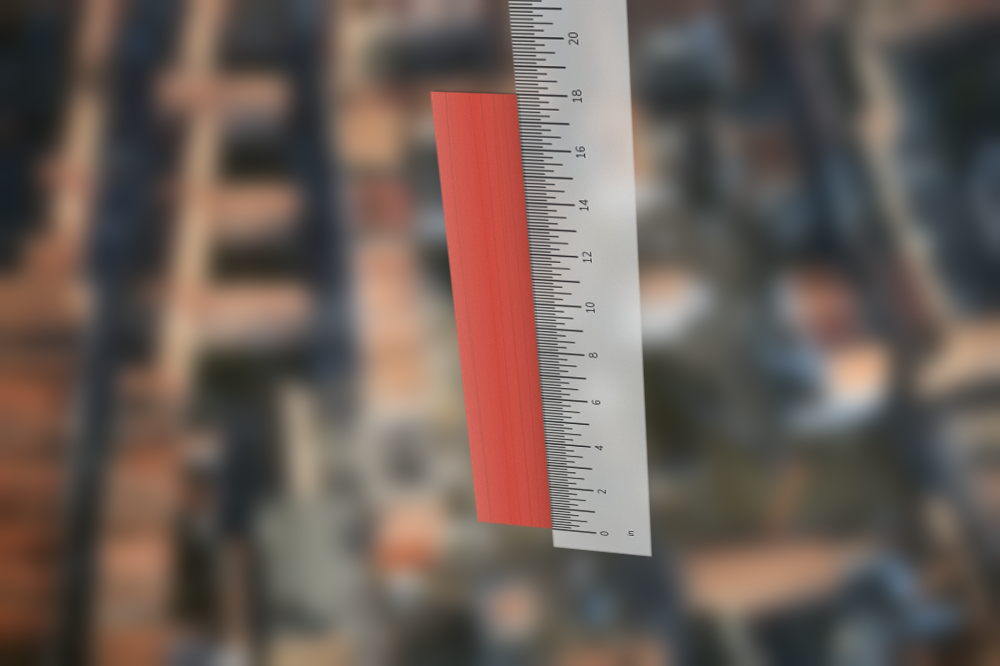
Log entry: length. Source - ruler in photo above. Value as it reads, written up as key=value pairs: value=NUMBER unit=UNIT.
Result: value=18 unit=in
